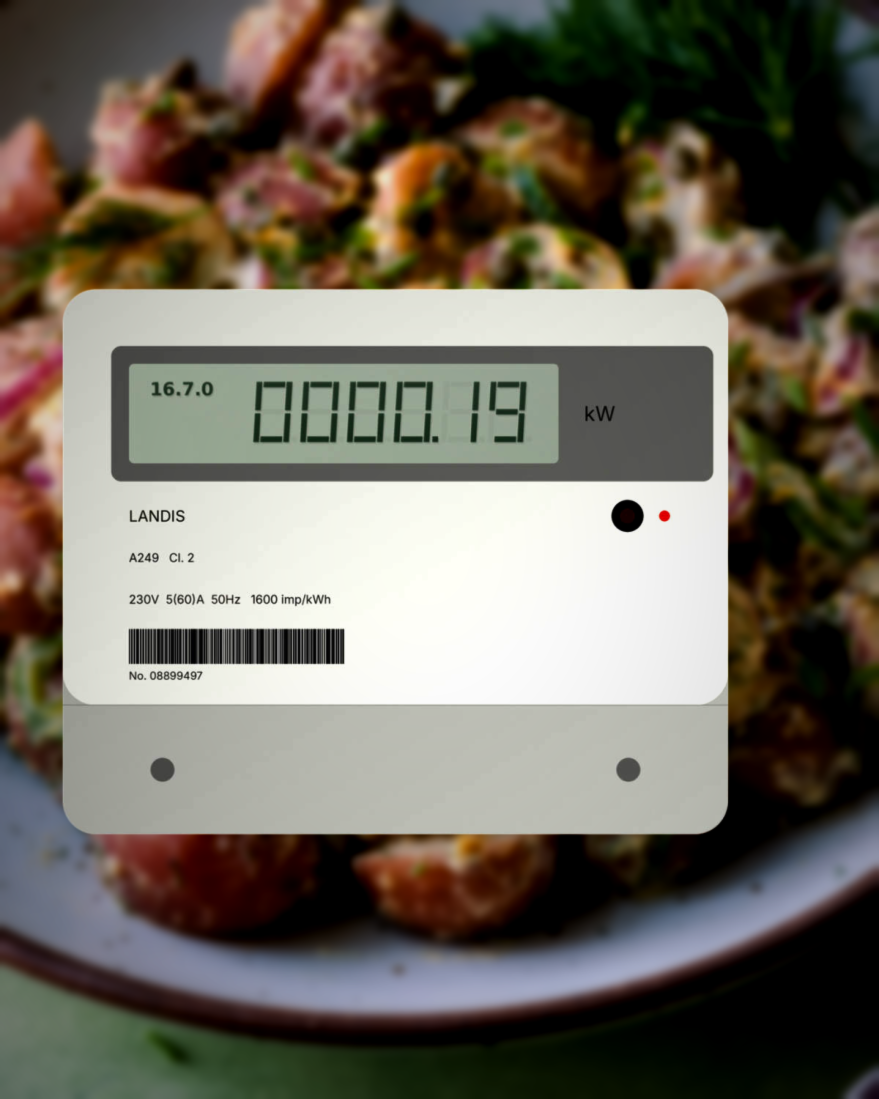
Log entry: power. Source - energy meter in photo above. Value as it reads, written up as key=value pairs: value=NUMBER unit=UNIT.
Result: value=0.19 unit=kW
